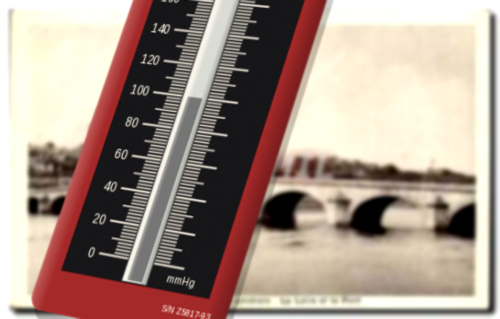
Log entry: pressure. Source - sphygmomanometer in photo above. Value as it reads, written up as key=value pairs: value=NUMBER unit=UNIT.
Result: value=100 unit=mmHg
